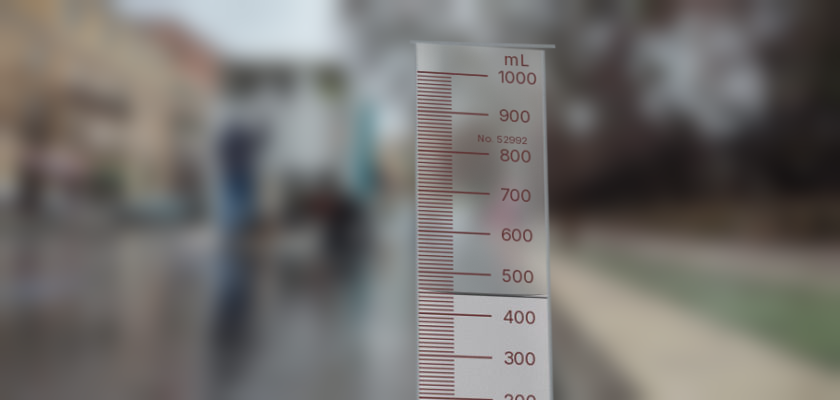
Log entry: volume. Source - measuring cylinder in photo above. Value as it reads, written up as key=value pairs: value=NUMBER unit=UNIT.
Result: value=450 unit=mL
